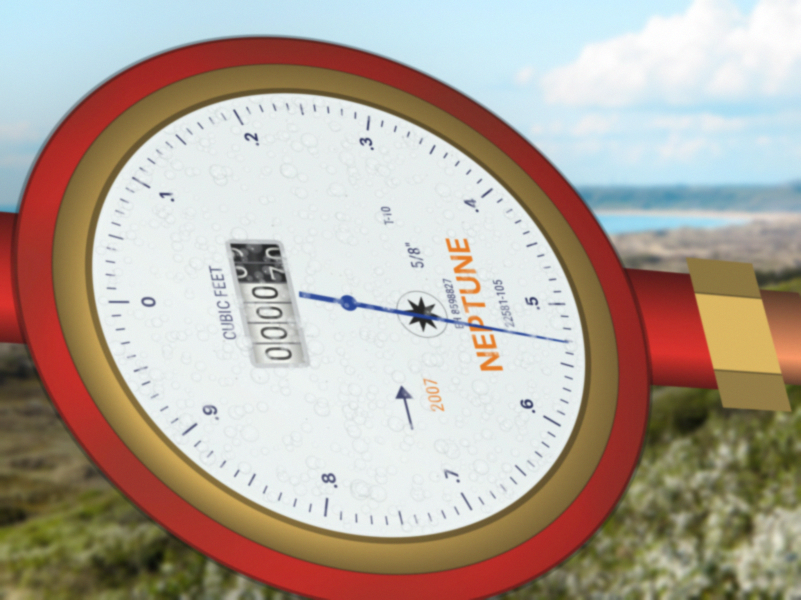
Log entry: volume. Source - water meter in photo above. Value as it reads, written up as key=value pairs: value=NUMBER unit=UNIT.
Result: value=69.53 unit=ft³
